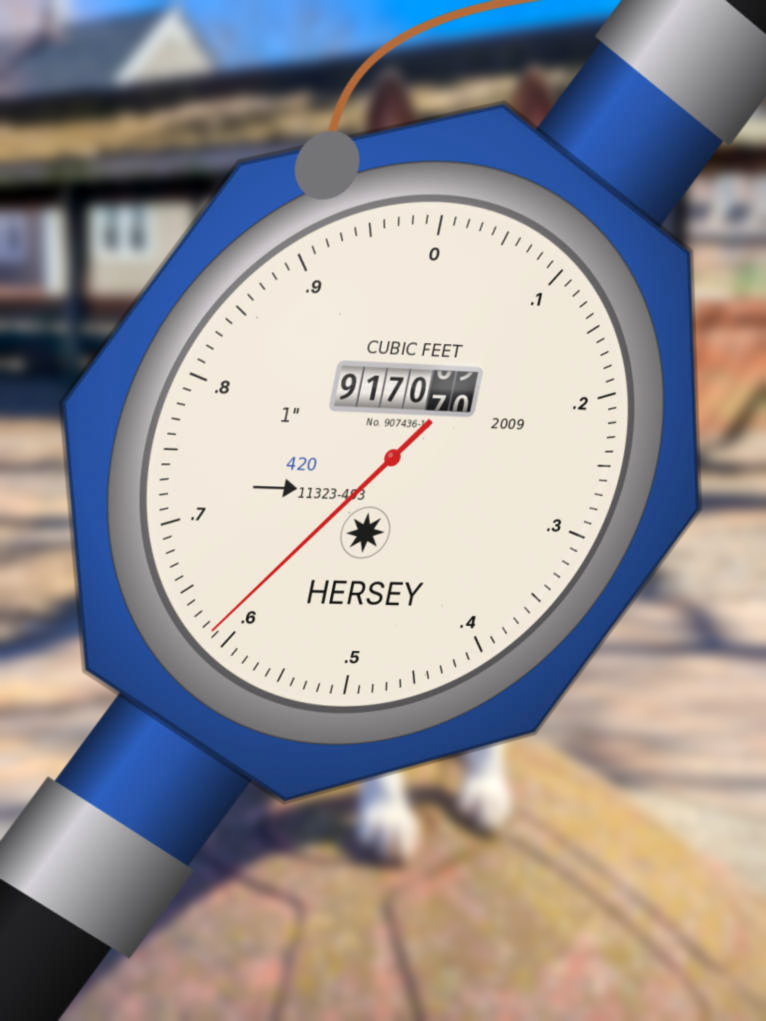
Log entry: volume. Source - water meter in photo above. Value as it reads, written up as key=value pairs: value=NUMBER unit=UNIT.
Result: value=917069.61 unit=ft³
